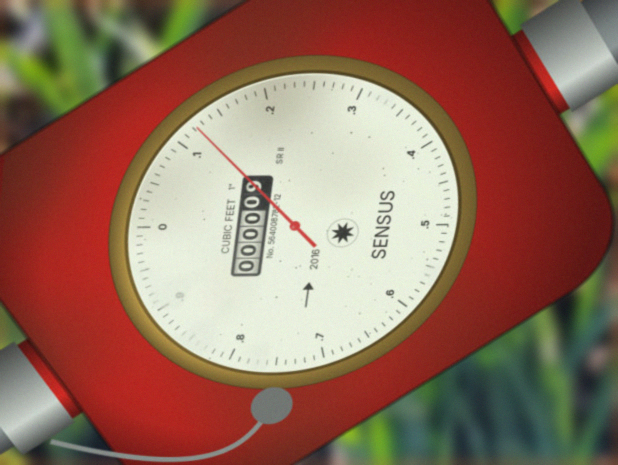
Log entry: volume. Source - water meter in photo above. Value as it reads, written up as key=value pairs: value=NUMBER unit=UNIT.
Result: value=9.12 unit=ft³
